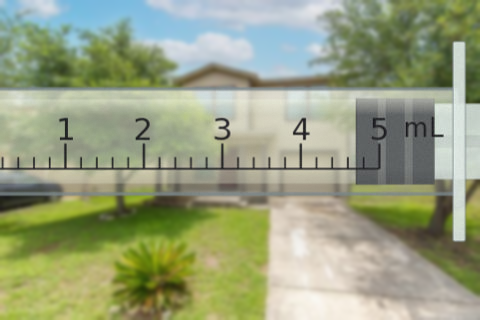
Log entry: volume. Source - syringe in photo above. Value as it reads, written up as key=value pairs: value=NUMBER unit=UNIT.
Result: value=4.7 unit=mL
